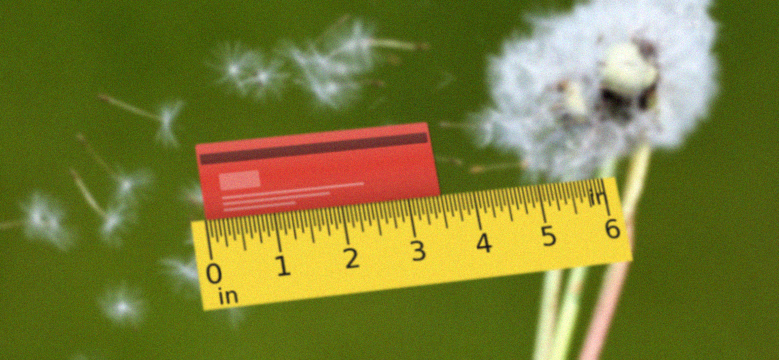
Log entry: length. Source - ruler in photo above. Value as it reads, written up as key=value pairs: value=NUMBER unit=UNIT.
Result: value=3.5 unit=in
